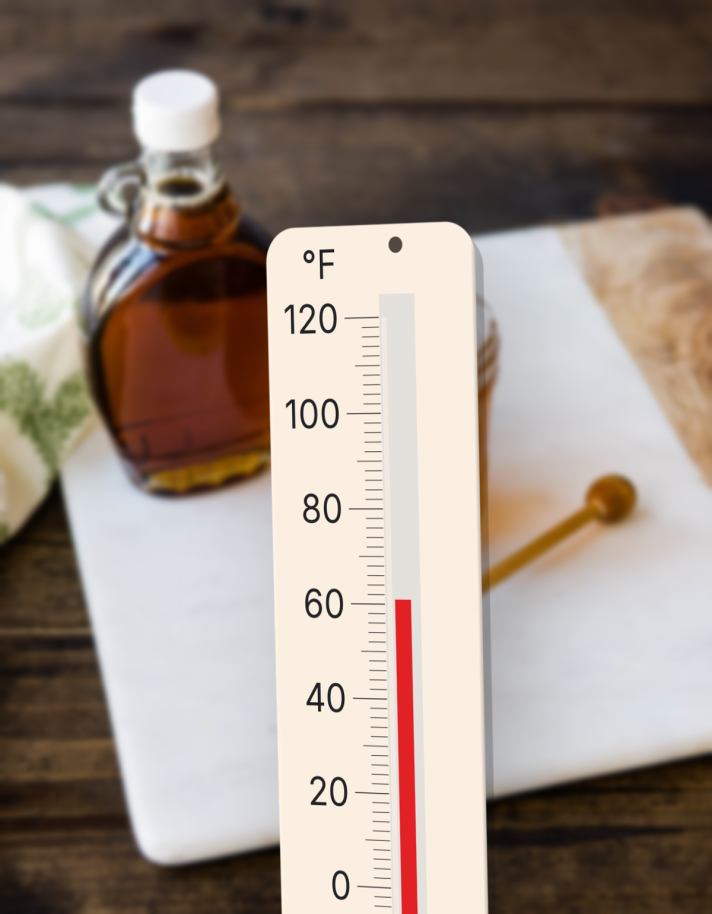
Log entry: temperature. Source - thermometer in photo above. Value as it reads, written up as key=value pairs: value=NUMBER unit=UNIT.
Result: value=61 unit=°F
